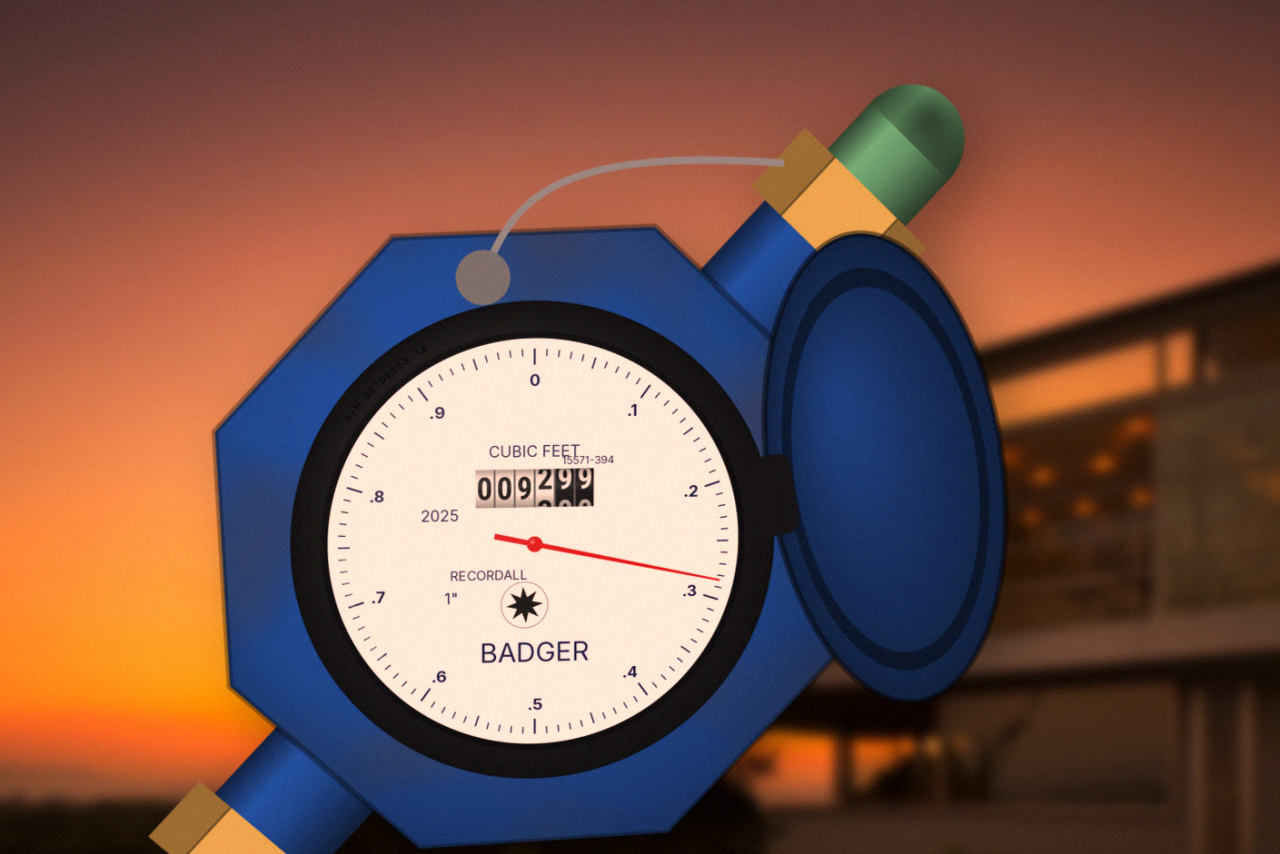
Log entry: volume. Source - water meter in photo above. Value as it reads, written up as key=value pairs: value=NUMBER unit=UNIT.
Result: value=9299.28 unit=ft³
